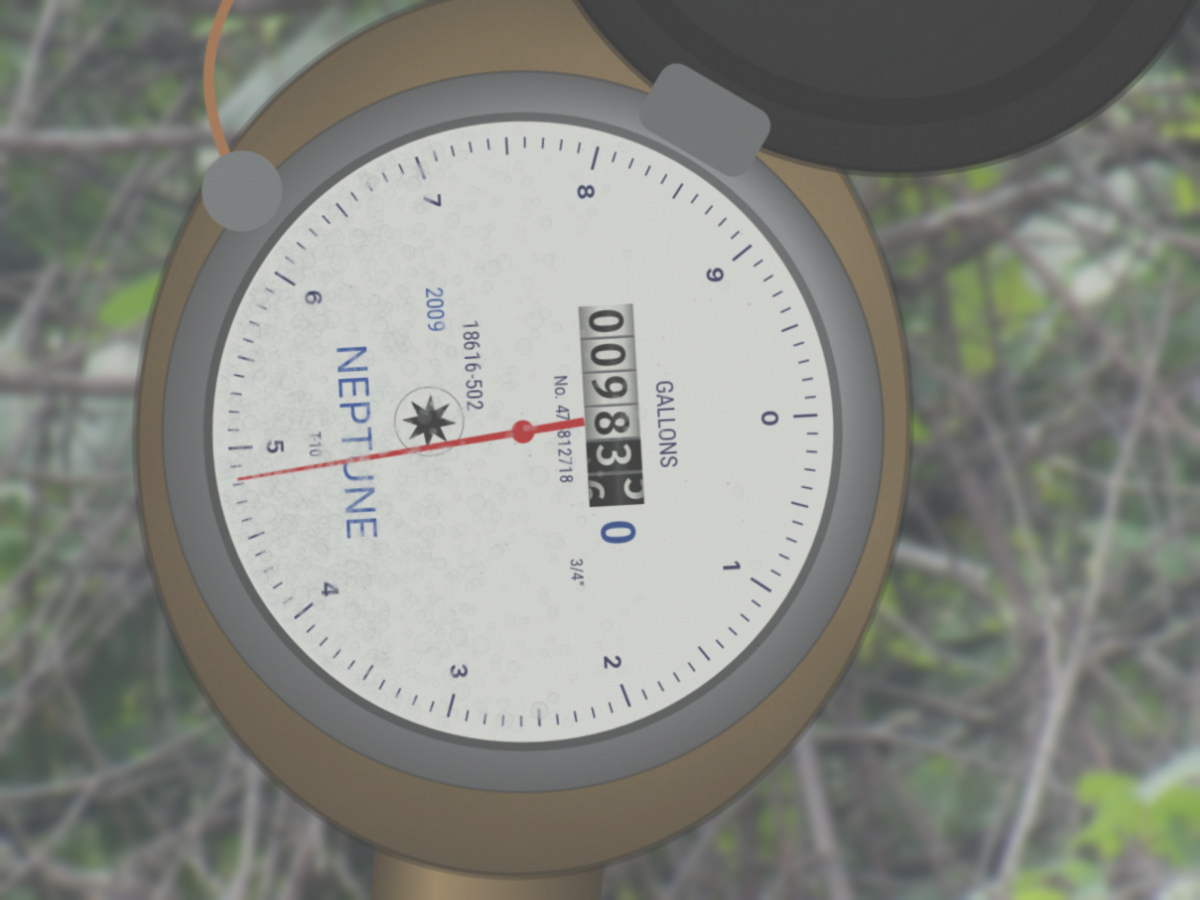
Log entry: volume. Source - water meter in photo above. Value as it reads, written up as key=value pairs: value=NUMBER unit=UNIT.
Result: value=98354.8 unit=gal
